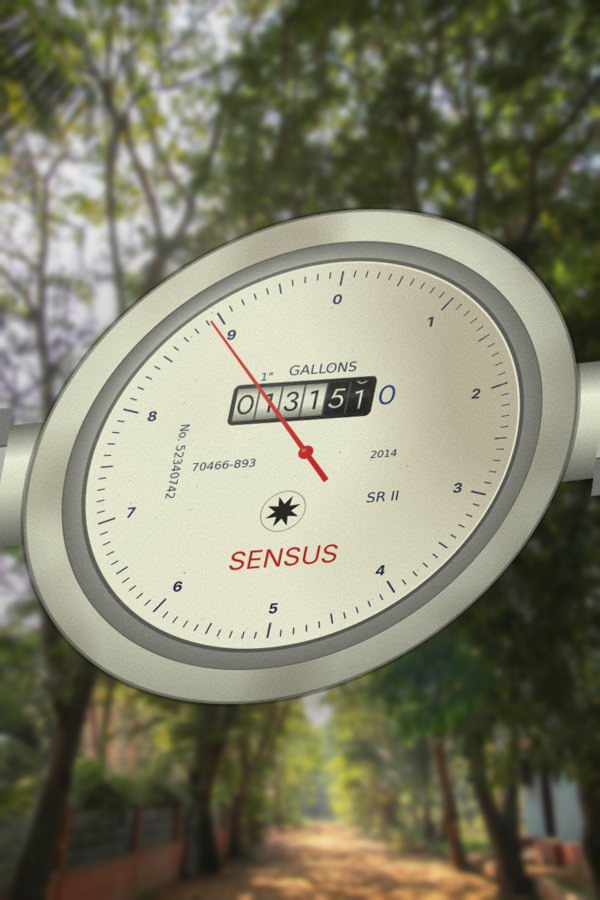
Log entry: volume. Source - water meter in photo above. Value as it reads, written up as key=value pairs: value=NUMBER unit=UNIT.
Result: value=131508.9 unit=gal
